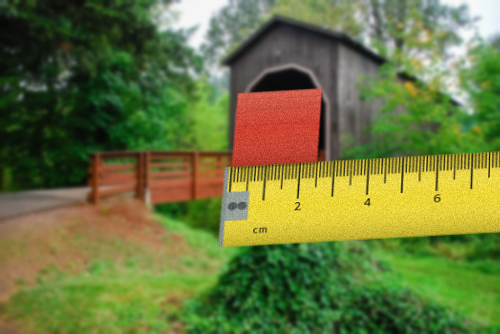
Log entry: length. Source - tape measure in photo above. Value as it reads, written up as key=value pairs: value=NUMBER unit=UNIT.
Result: value=2.5 unit=cm
